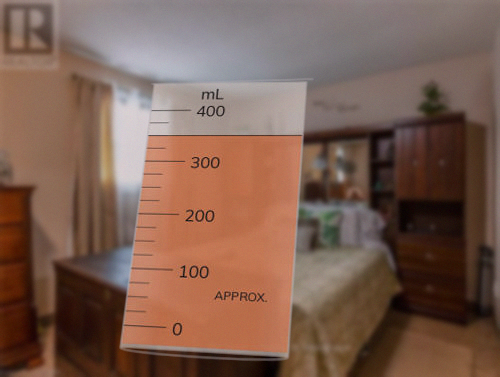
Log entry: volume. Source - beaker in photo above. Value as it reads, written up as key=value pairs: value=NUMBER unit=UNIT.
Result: value=350 unit=mL
